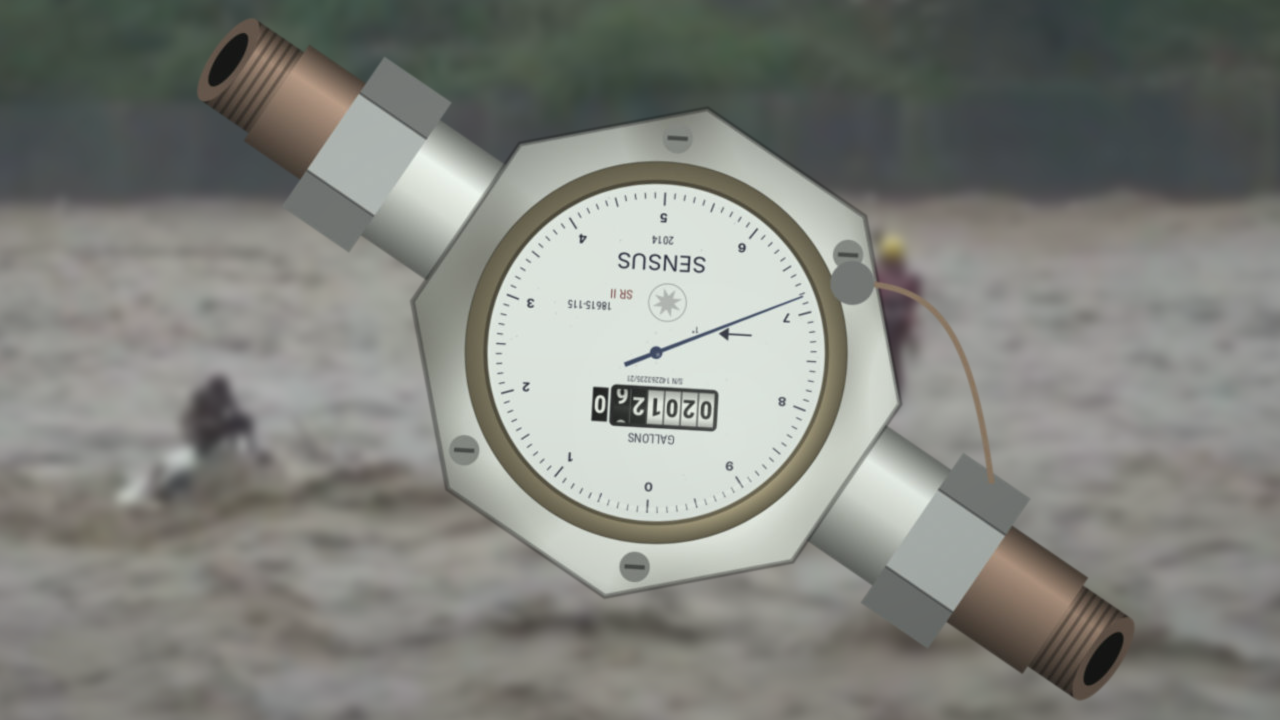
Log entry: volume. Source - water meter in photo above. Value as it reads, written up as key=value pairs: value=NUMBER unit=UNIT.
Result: value=201256.8 unit=gal
